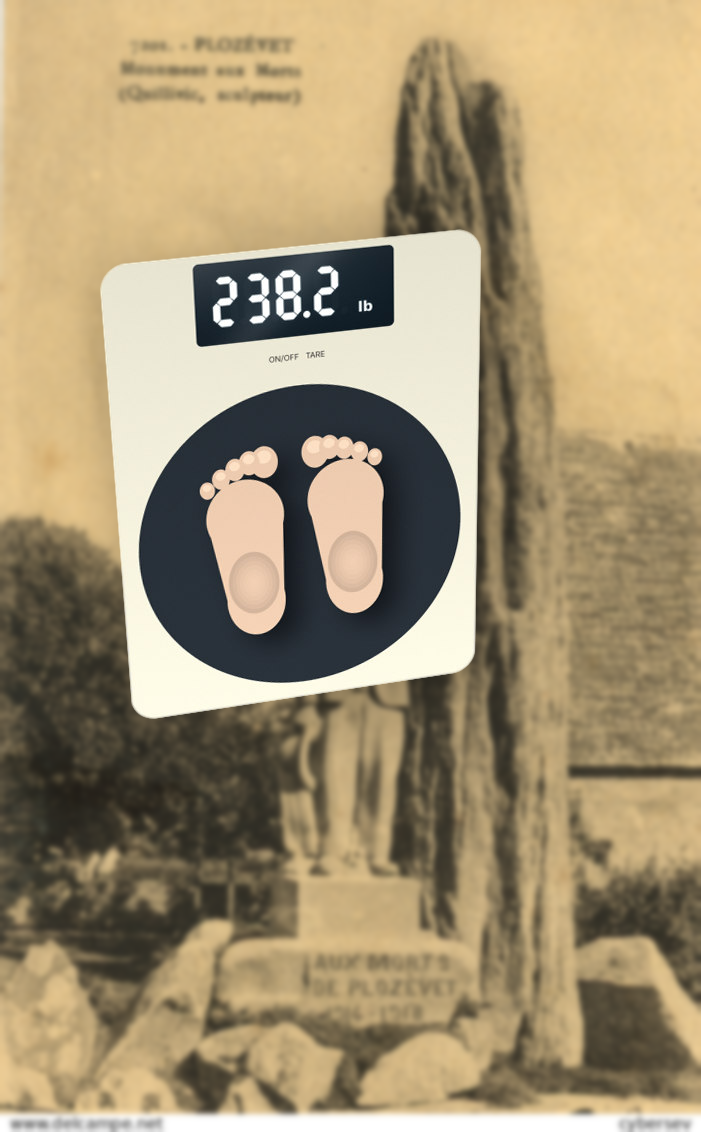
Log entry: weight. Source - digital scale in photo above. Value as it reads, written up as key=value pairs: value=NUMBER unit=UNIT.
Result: value=238.2 unit=lb
